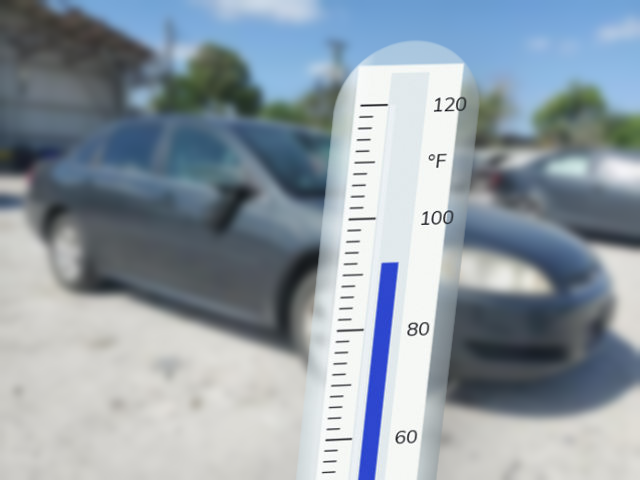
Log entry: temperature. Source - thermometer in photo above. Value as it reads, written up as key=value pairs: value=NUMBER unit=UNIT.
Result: value=92 unit=°F
